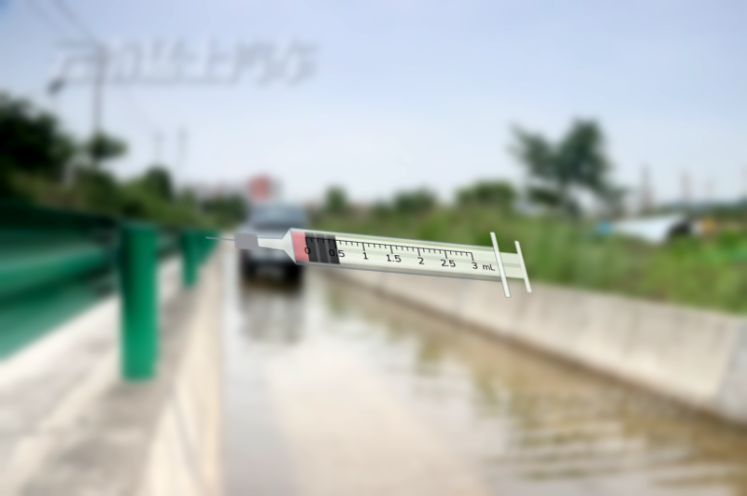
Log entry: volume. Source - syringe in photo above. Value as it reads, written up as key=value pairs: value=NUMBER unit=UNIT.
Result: value=0 unit=mL
